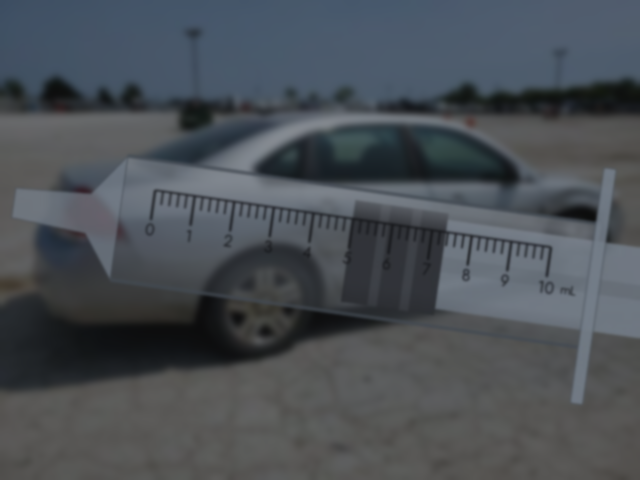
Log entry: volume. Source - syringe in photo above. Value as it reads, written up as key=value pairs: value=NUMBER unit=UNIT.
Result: value=5 unit=mL
